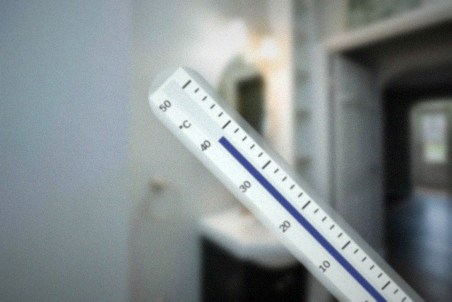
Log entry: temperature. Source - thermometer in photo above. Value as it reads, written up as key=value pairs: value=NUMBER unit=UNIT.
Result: value=39 unit=°C
